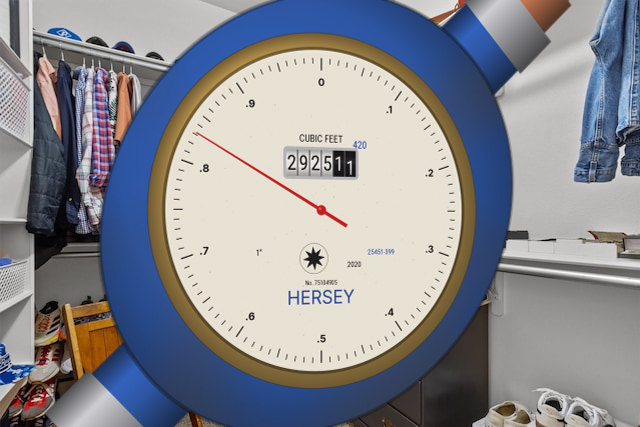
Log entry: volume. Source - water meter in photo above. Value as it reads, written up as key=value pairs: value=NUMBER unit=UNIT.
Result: value=292510.83 unit=ft³
